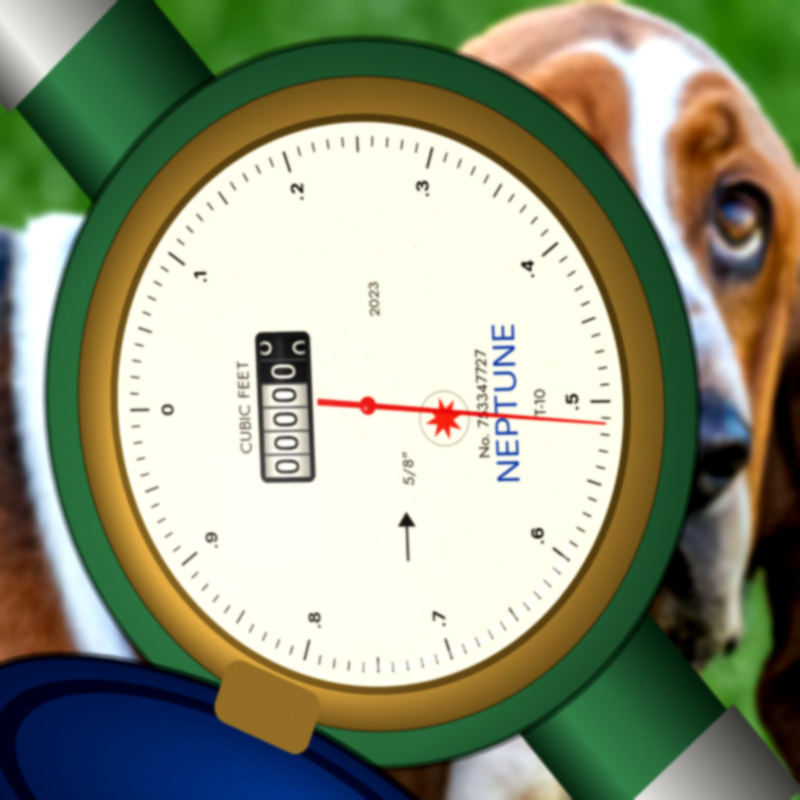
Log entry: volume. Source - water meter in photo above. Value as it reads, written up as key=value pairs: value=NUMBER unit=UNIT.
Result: value=8.51 unit=ft³
